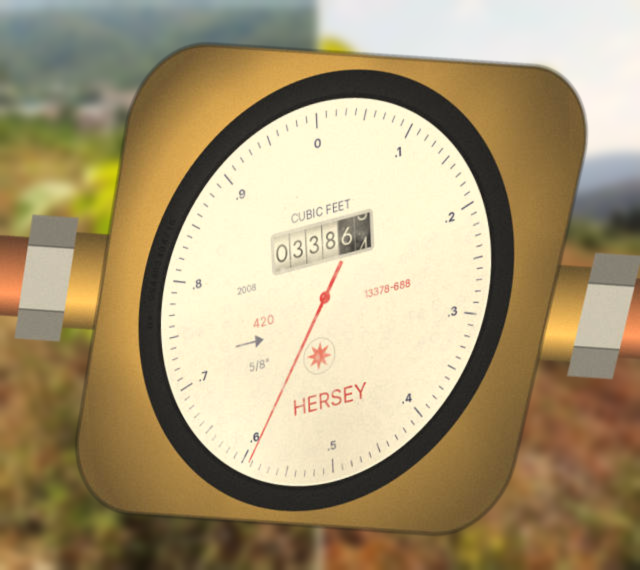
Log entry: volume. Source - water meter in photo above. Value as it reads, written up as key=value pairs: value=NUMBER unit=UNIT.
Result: value=33863.59 unit=ft³
